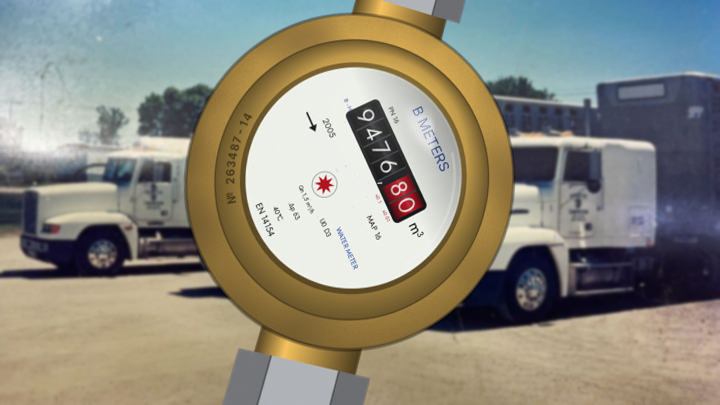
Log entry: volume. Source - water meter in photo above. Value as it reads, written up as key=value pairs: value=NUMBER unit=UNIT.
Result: value=9476.80 unit=m³
